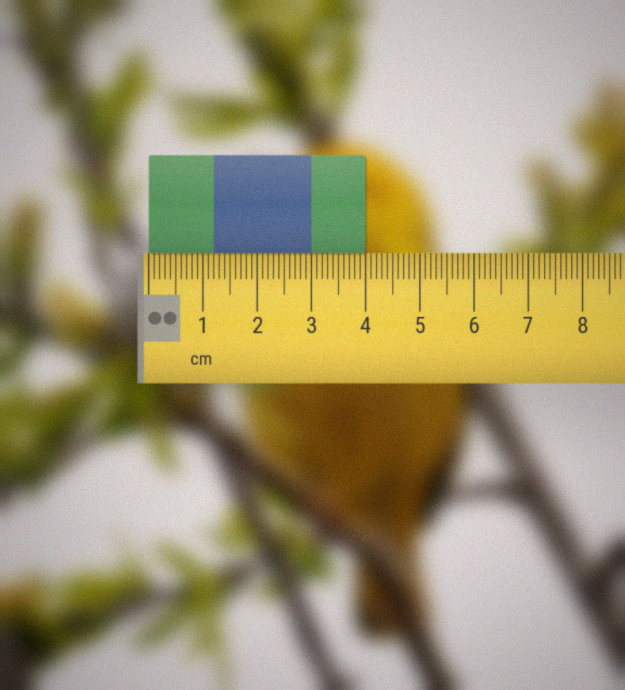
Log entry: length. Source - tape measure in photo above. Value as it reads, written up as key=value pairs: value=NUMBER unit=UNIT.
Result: value=4 unit=cm
